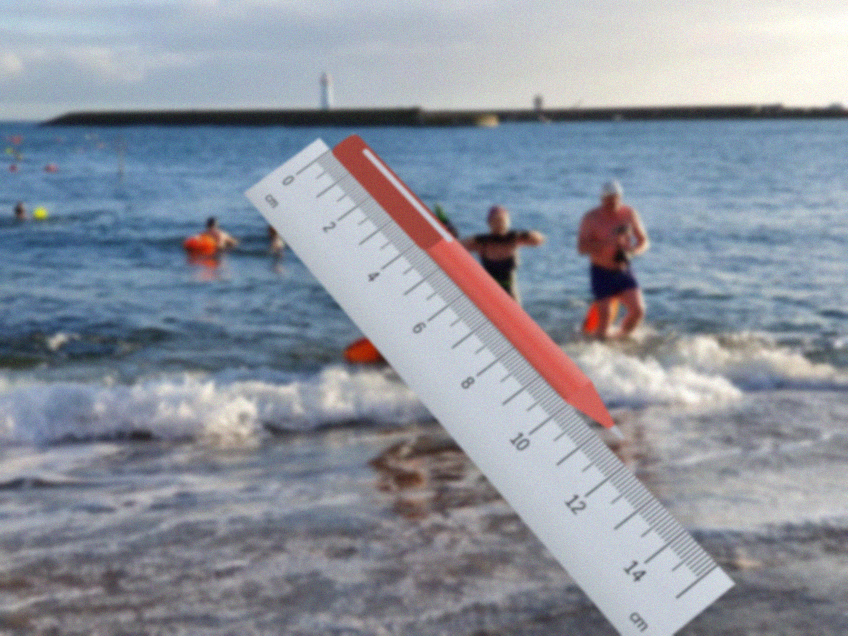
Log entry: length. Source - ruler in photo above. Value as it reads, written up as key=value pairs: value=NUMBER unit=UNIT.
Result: value=11.5 unit=cm
